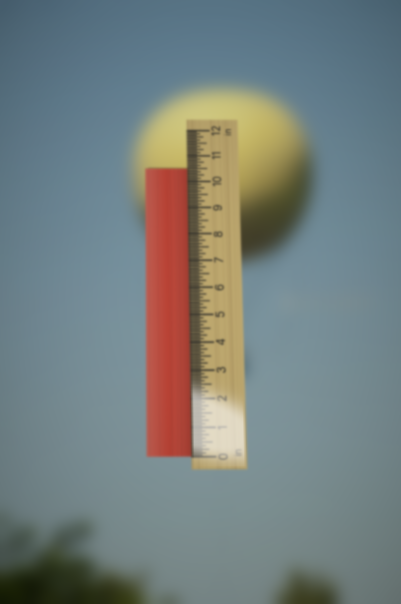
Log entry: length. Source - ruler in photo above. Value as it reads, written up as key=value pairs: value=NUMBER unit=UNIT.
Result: value=10.5 unit=in
